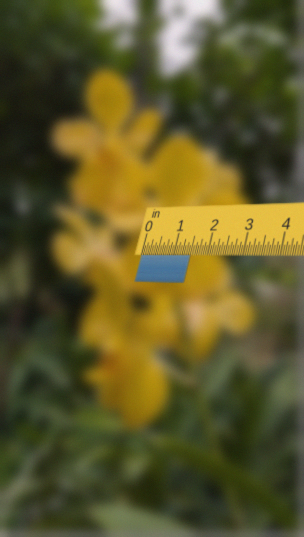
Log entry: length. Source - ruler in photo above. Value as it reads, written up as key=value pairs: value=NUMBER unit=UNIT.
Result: value=1.5 unit=in
